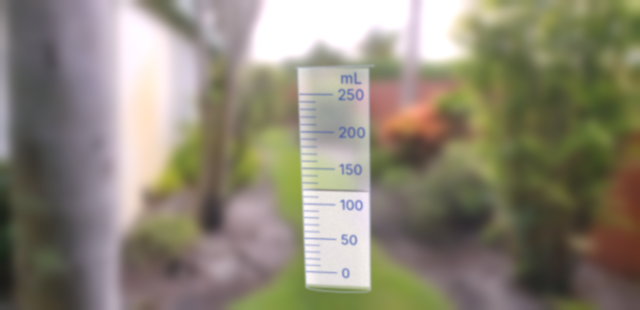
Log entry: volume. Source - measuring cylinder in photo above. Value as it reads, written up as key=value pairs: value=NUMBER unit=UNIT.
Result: value=120 unit=mL
